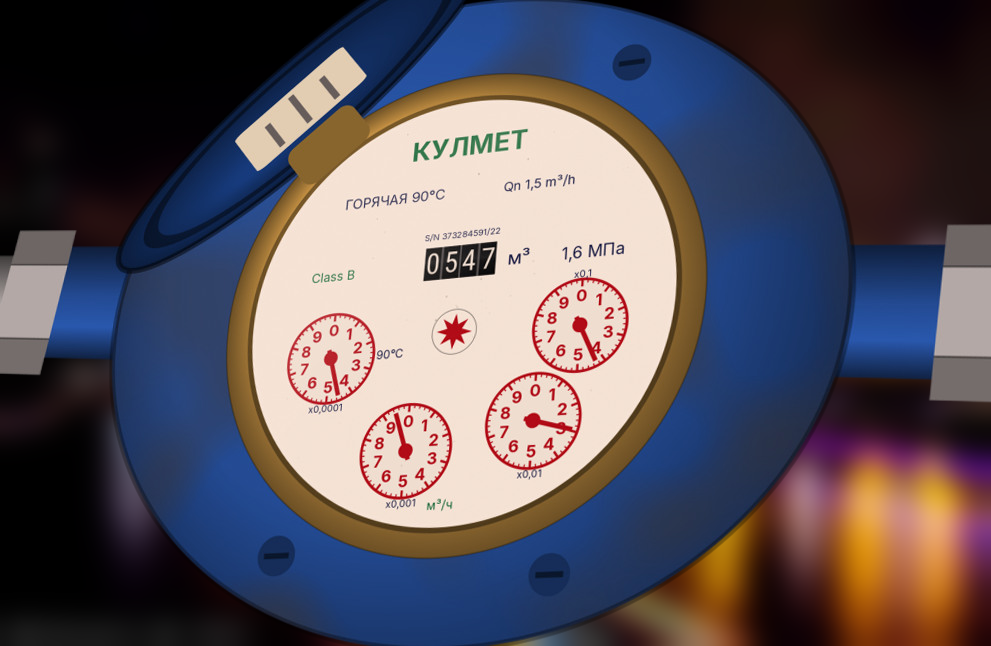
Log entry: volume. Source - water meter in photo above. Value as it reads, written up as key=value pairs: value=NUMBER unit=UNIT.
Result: value=547.4294 unit=m³
